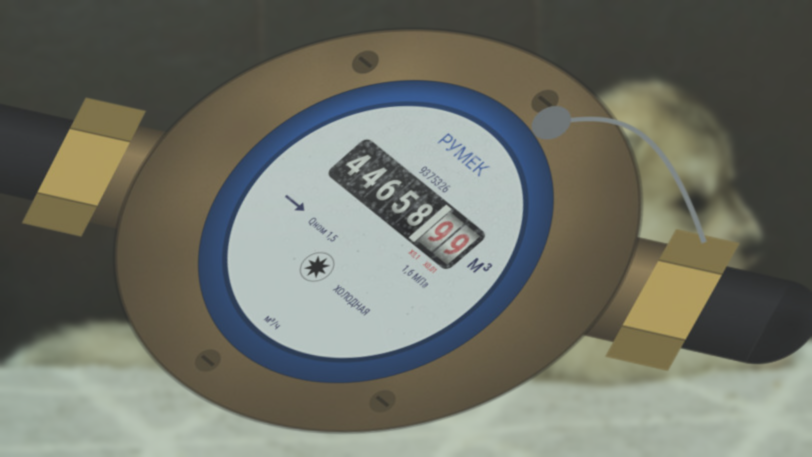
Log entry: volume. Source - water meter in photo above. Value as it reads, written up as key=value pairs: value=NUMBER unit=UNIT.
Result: value=44658.99 unit=m³
